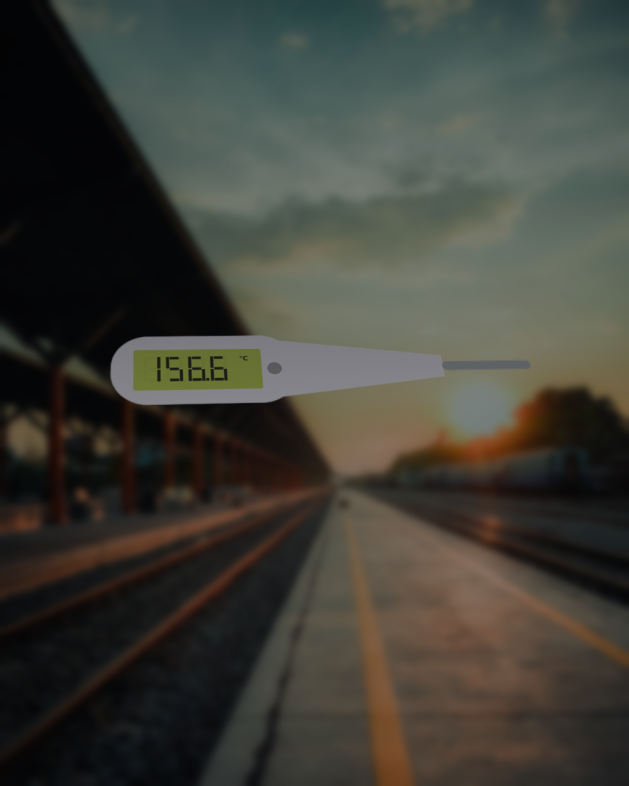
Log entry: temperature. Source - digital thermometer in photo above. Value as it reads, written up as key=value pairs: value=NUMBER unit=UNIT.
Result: value=156.6 unit=°C
